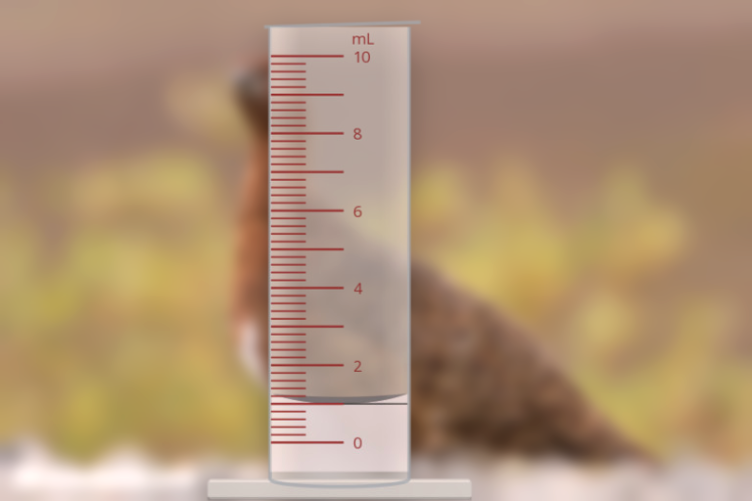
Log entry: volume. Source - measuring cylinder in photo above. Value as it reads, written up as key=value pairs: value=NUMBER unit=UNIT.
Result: value=1 unit=mL
